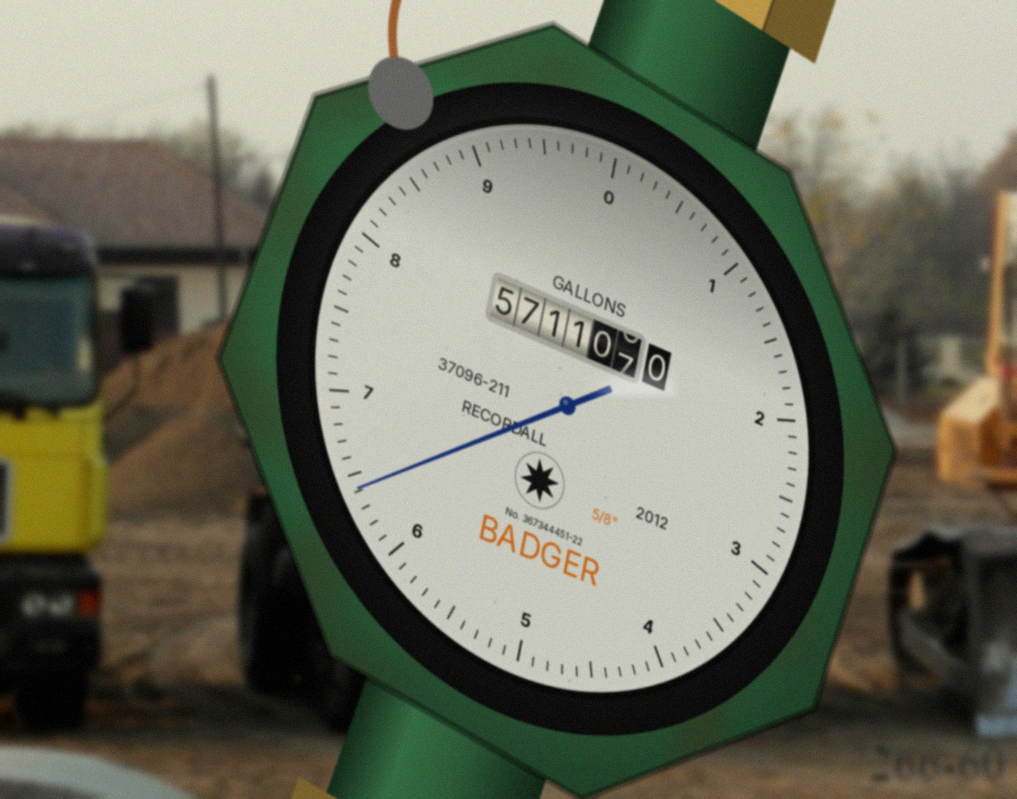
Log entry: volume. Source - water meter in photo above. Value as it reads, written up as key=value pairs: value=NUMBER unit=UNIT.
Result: value=5711066.4 unit=gal
